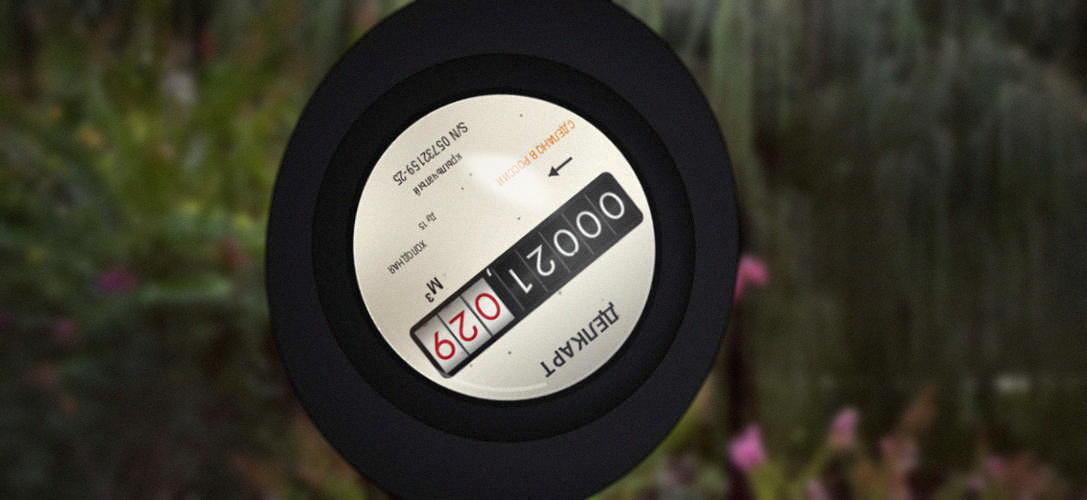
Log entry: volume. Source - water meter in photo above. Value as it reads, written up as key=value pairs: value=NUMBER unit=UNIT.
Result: value=21.029 unit=m³
